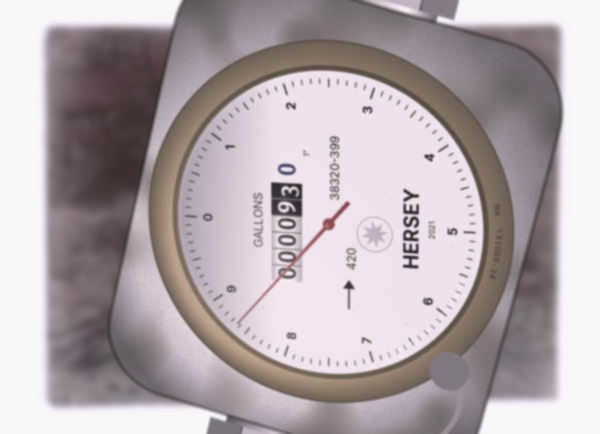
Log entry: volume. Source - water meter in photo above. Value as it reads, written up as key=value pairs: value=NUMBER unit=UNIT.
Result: value=928.6 unit=gal
